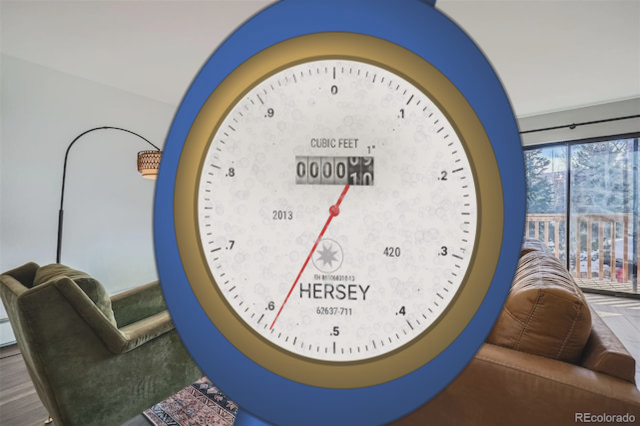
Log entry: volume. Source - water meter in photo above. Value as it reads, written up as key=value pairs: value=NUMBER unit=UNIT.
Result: value=9.58 unit=ft³
